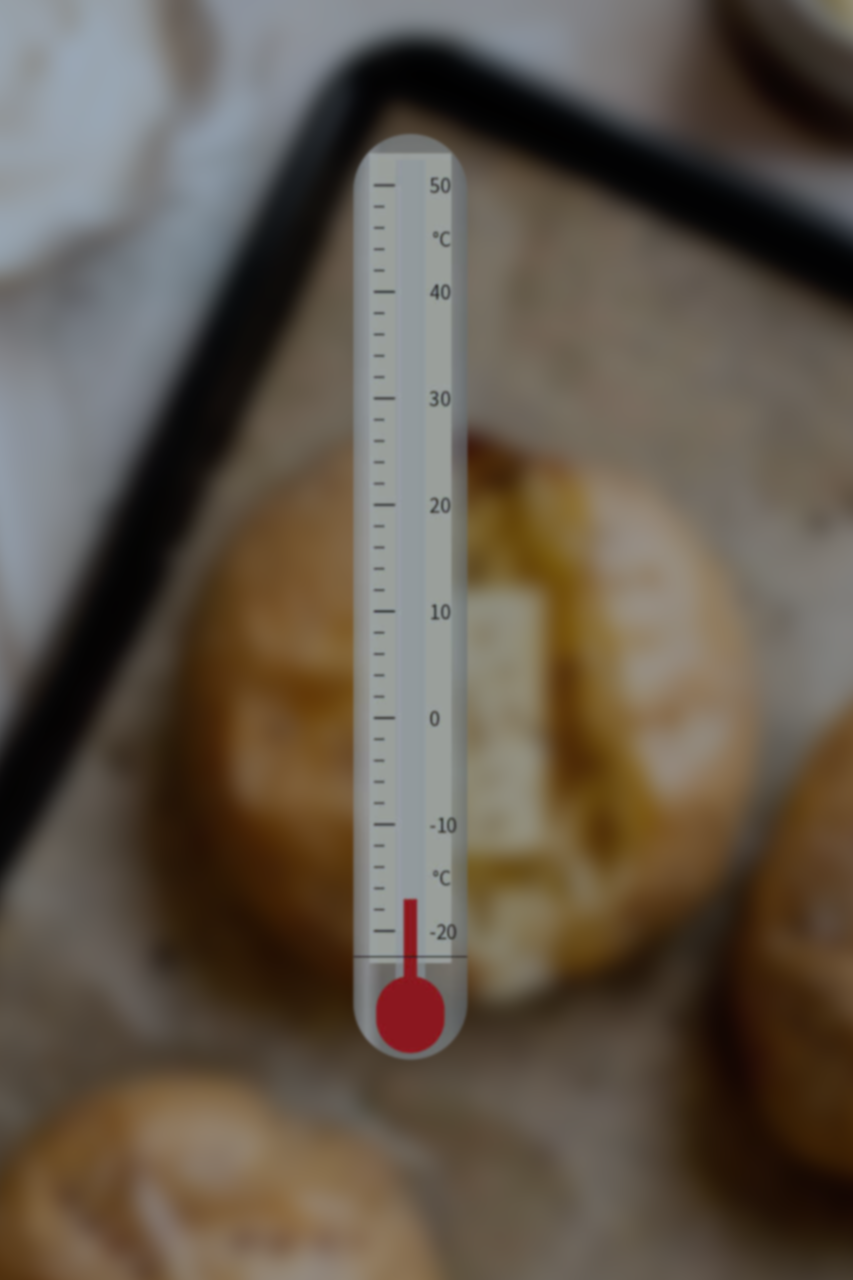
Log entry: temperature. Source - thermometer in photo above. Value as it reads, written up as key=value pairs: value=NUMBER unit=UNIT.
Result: value=-17 unit=°C
